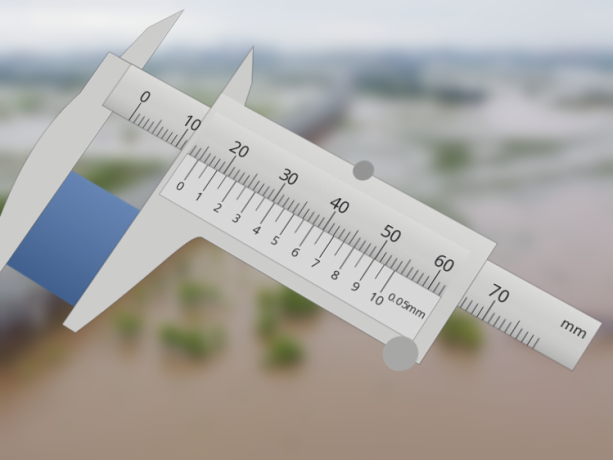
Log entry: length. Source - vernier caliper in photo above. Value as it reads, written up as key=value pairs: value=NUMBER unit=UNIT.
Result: value=14.8 unit=mm
